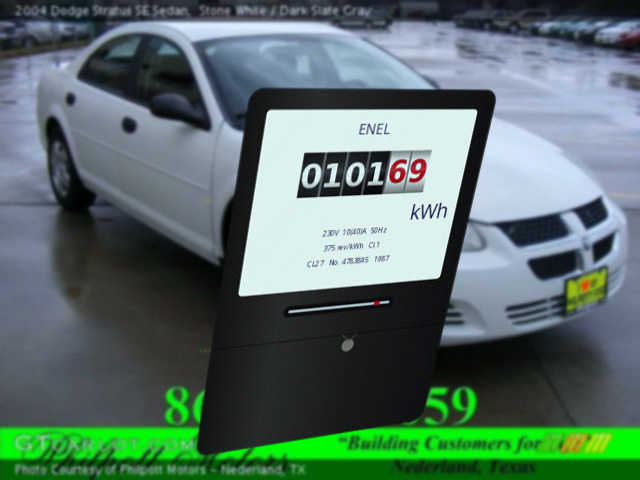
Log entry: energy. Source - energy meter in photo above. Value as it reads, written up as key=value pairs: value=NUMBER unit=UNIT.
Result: value=101.69 unit=kWh
